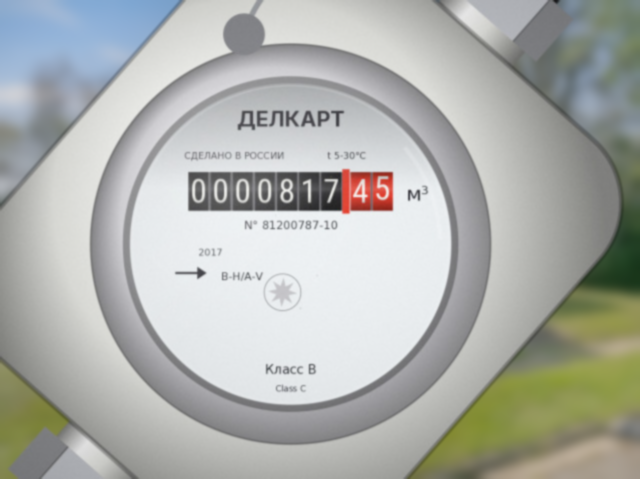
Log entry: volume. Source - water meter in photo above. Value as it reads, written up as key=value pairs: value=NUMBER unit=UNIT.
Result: value=817.45 unit=m³
